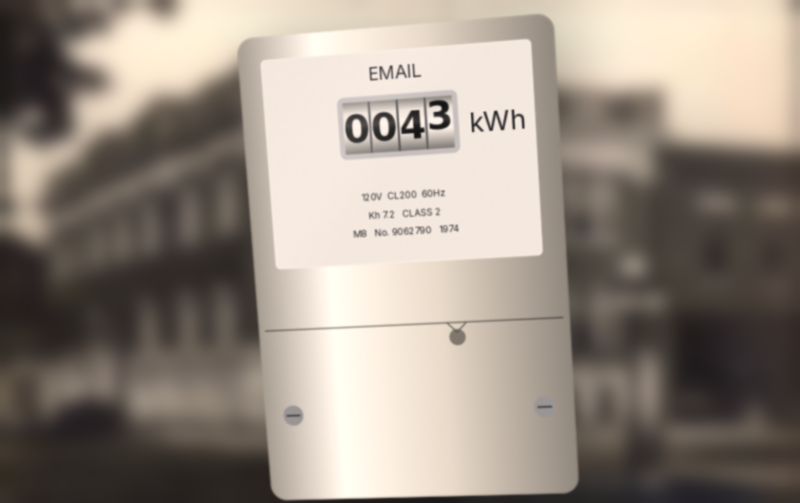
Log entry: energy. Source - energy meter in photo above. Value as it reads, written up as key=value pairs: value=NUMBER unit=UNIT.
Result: value=43 unit=kWh
